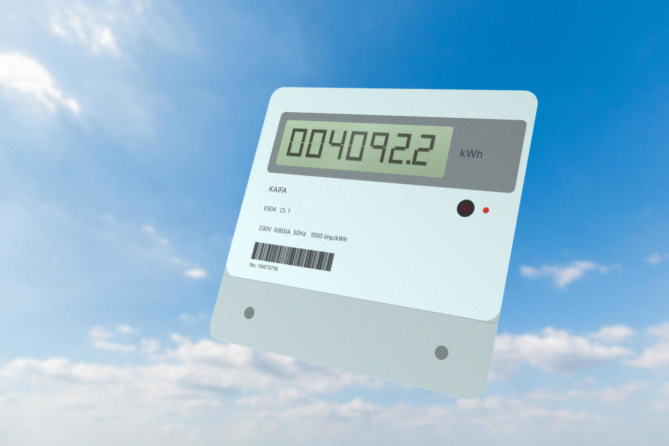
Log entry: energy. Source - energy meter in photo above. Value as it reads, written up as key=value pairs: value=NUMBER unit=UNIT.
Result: value=4092.2 unit=kWh
